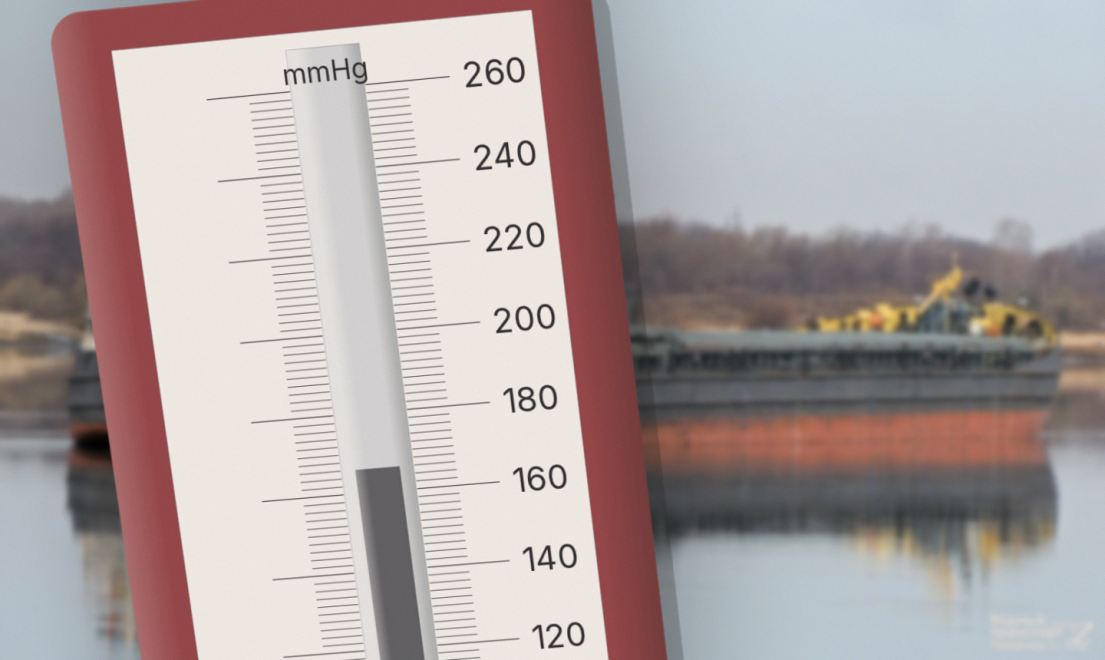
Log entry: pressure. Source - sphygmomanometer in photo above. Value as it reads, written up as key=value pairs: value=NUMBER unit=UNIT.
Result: value=166 unit=mmHg
